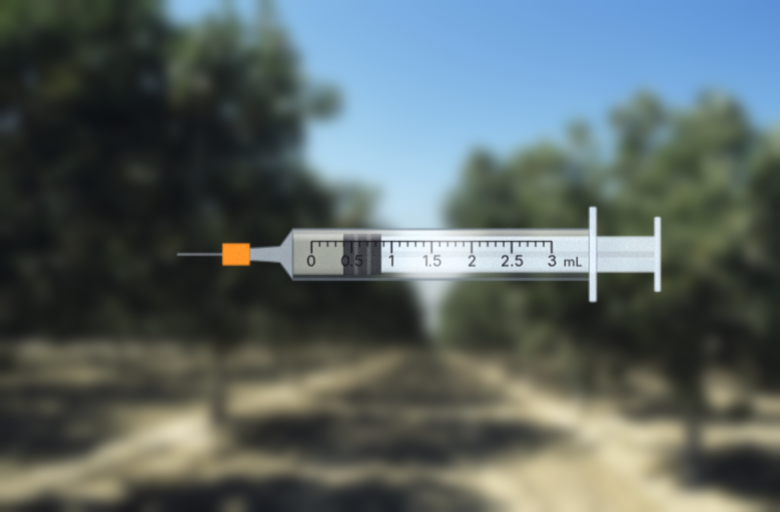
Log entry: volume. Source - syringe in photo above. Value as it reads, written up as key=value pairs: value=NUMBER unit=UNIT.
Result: value=0.4 unit=mL
